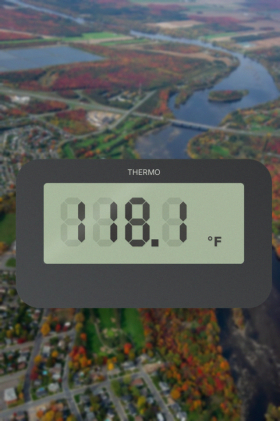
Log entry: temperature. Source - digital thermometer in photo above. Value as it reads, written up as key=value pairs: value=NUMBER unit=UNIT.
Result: value=118.1 unit=°F
